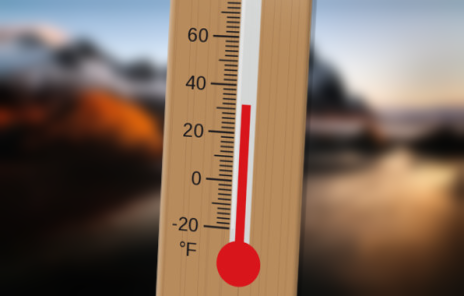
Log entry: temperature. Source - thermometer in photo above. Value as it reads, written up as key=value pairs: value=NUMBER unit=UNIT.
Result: value=32 unit=°F
